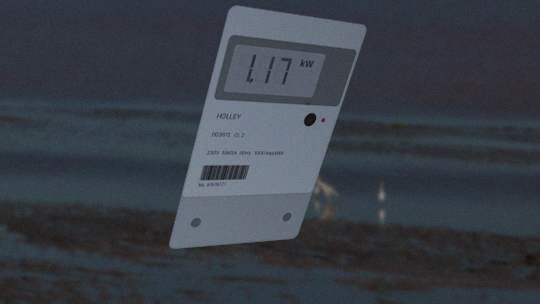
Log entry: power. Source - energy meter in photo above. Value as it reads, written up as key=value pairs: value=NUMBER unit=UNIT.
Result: value=1.17 unit=kW
